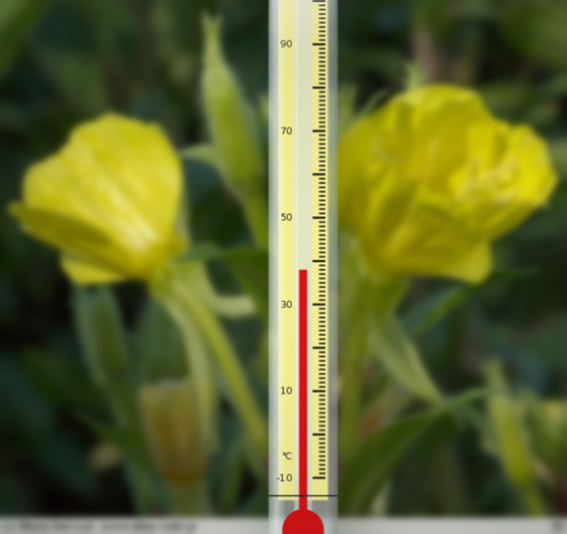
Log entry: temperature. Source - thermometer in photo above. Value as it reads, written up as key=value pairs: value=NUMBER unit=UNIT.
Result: value=38 unit=°C
